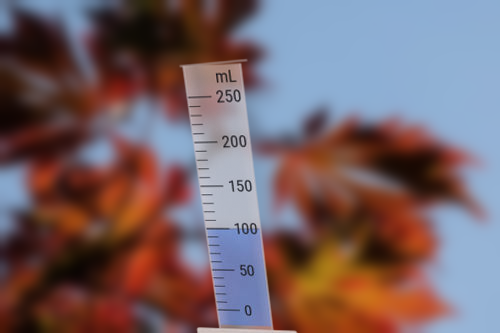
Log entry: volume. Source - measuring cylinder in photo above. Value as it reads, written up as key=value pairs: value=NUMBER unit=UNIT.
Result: value=100 unit=mL
